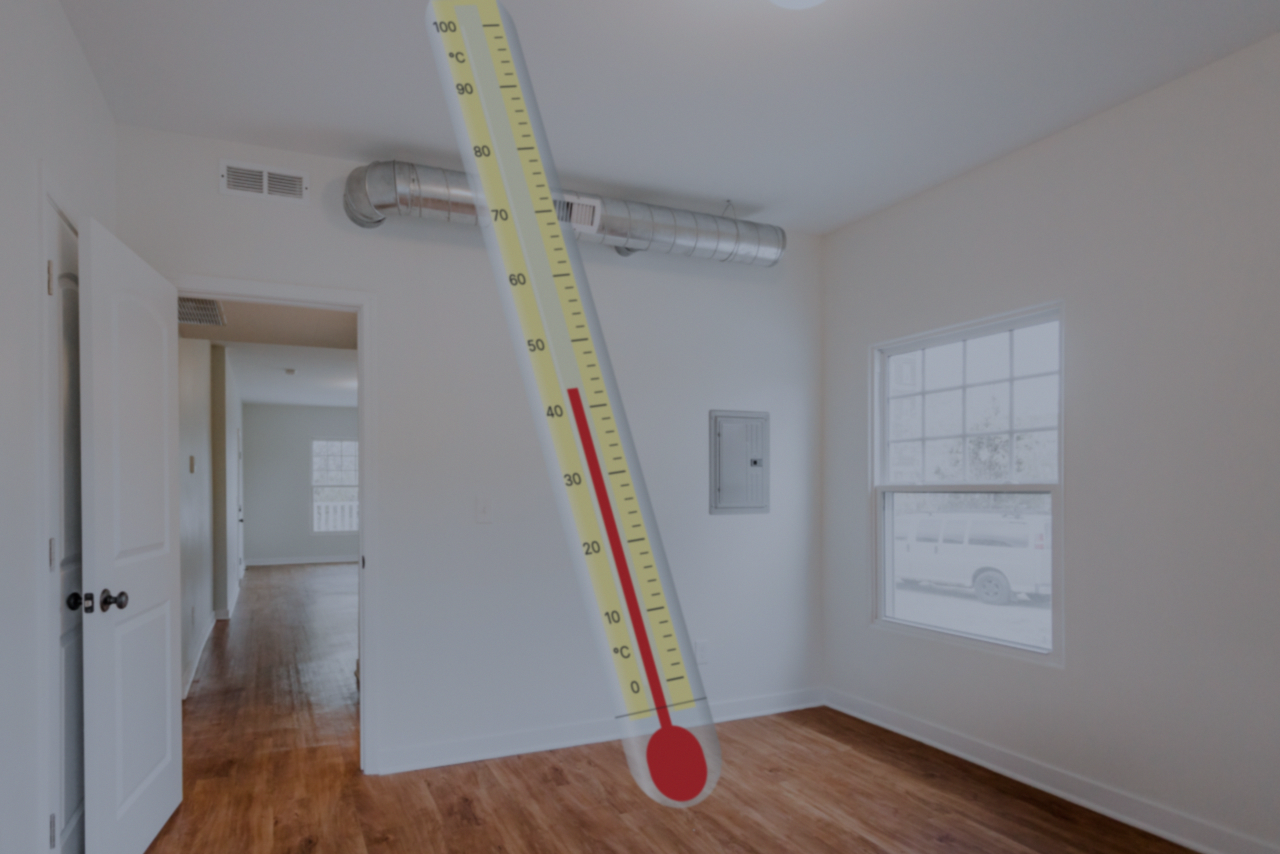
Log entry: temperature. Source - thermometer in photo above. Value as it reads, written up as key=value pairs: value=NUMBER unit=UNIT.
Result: value=43 unit=°C
